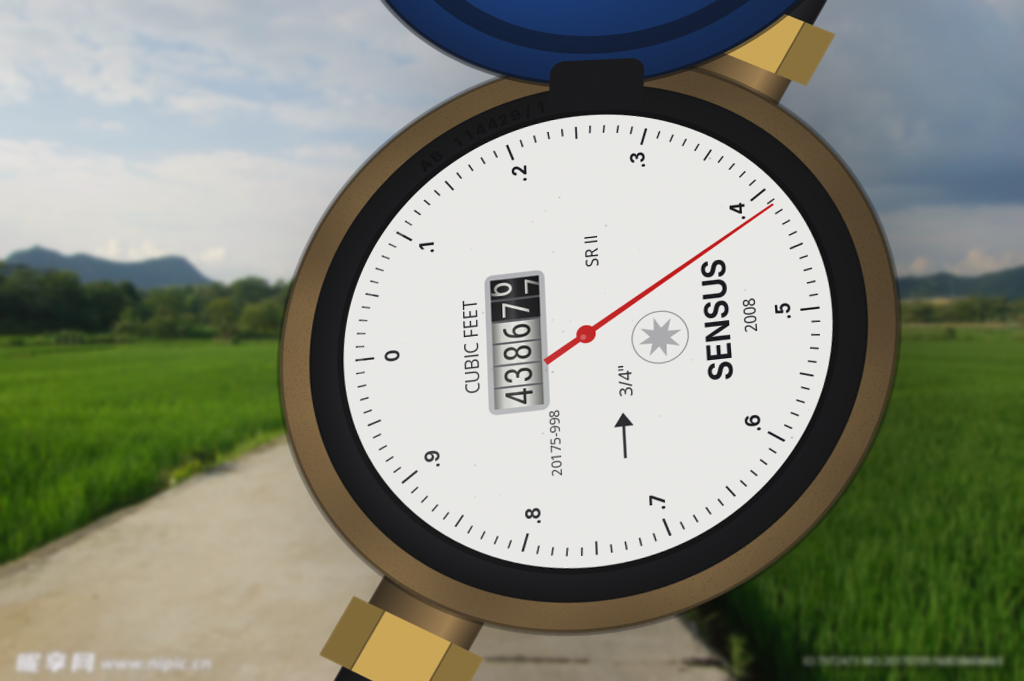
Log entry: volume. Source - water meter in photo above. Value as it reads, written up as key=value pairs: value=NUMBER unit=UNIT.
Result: value=438676.41 unit=ft³
